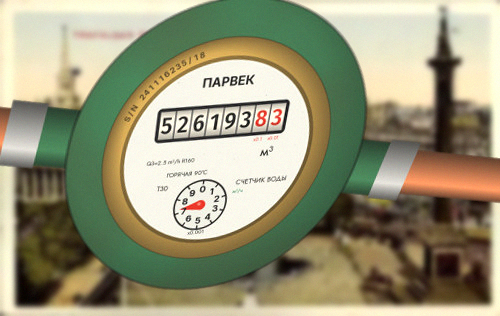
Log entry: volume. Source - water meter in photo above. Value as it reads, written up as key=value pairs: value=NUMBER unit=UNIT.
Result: value=526193.837 unit=m³
